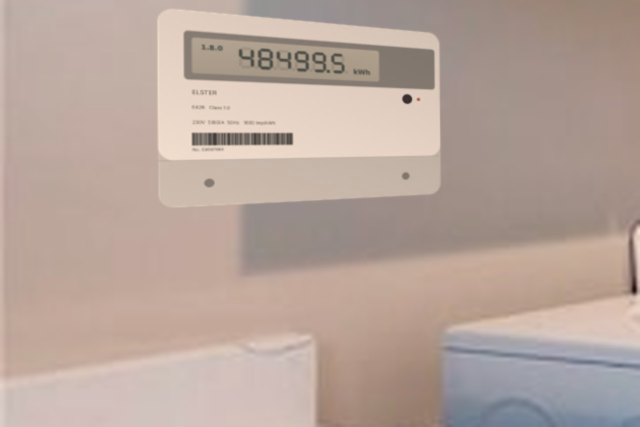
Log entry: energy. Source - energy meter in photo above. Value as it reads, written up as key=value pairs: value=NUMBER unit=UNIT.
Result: value=48499.5 unit=kWh
